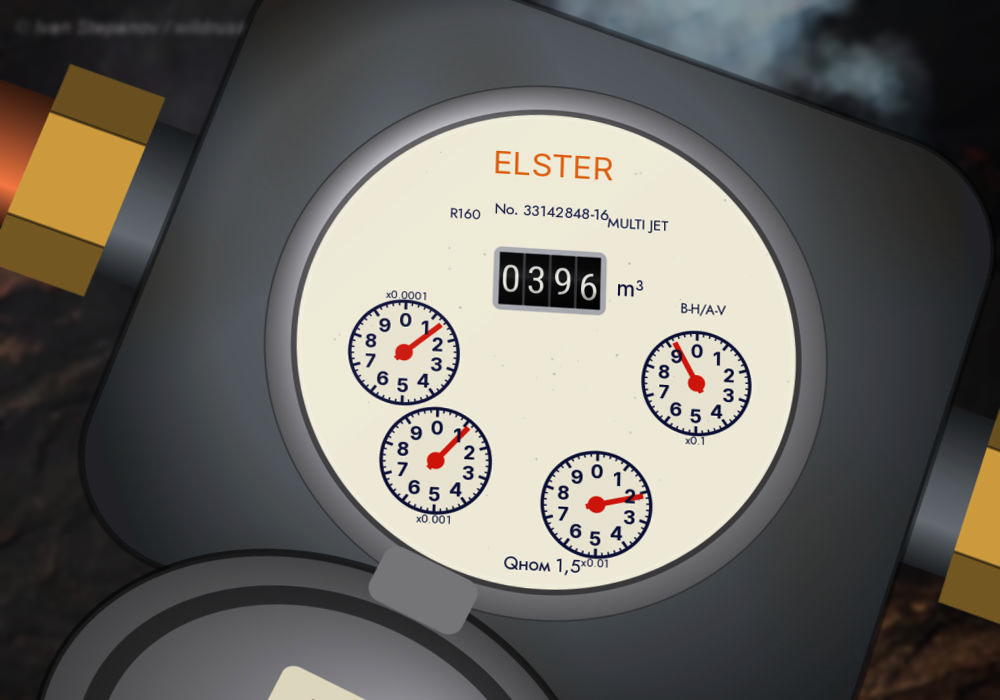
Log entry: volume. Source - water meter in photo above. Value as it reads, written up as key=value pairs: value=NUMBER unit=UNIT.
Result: value=395.9211 unit=m³
